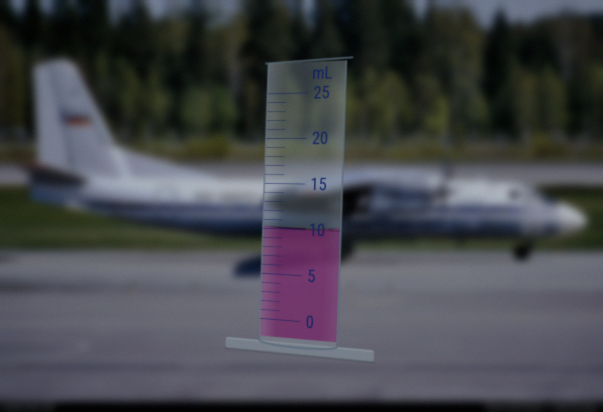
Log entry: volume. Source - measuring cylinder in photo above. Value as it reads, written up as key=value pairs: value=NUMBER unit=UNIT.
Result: value=10 unit=mL
